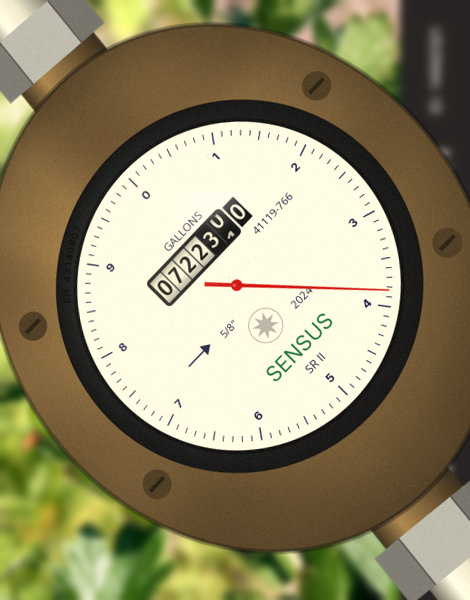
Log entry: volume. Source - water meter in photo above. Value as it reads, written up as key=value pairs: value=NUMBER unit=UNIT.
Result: value=722303.8 unit=gal
